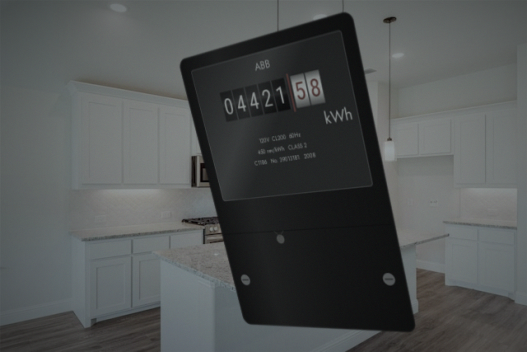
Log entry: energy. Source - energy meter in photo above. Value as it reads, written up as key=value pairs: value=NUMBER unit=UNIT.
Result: value=4421.58 unit=kWh
